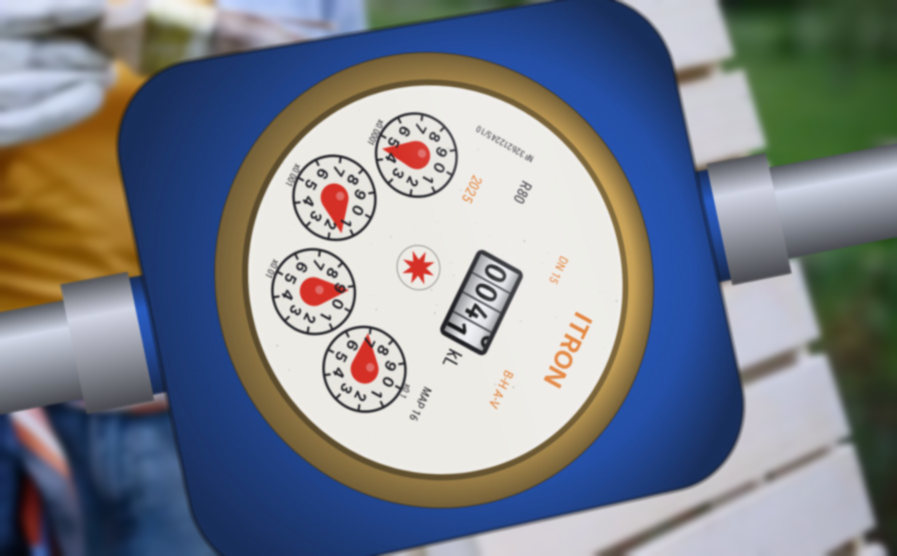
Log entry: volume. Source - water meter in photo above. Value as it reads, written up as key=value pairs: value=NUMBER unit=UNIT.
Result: value=40.6914 unit=kL
